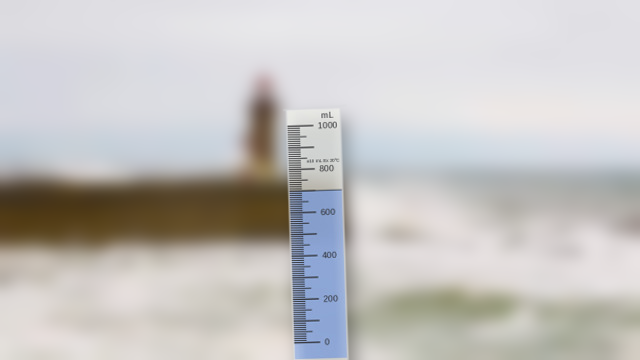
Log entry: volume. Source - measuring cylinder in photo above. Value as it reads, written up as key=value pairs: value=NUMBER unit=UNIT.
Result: value=700 unit=mL
